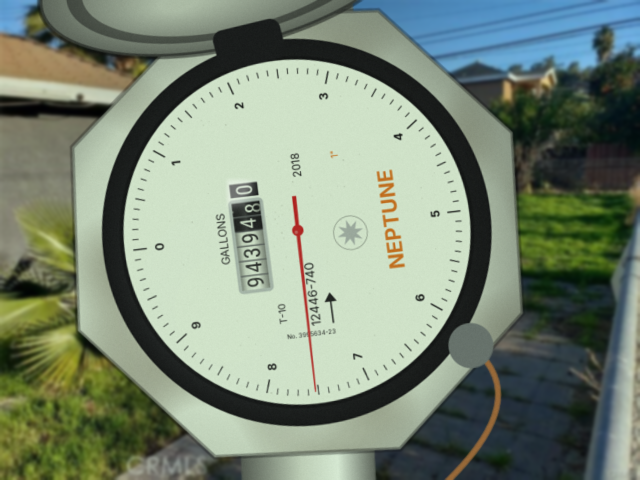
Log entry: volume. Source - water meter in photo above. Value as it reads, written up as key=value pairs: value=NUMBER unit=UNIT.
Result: value=9439477.5 unit=gal
